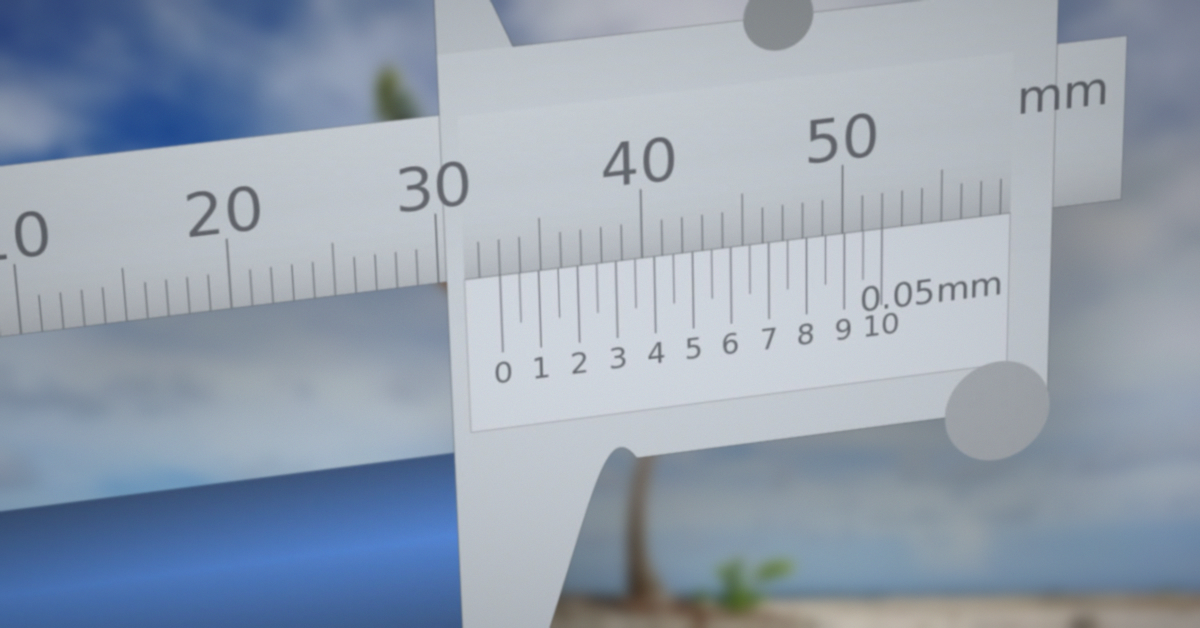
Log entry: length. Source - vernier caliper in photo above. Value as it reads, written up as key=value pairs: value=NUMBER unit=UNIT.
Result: value=33.0 unit=mm
